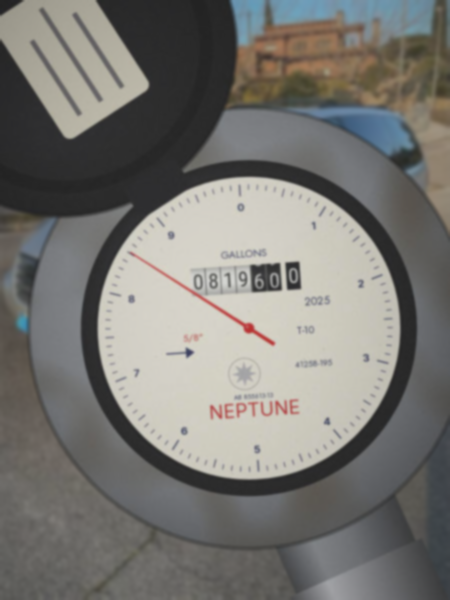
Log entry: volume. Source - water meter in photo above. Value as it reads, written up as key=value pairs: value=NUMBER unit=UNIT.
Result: value=819598.5 unit=gal
